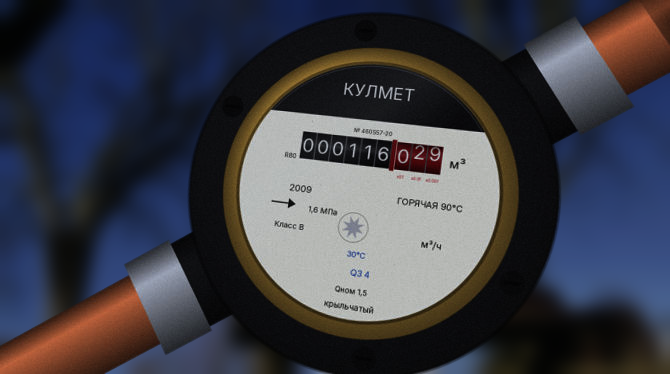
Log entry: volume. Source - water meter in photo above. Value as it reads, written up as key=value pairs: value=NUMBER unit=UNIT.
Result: value=116.029 unit=m³
